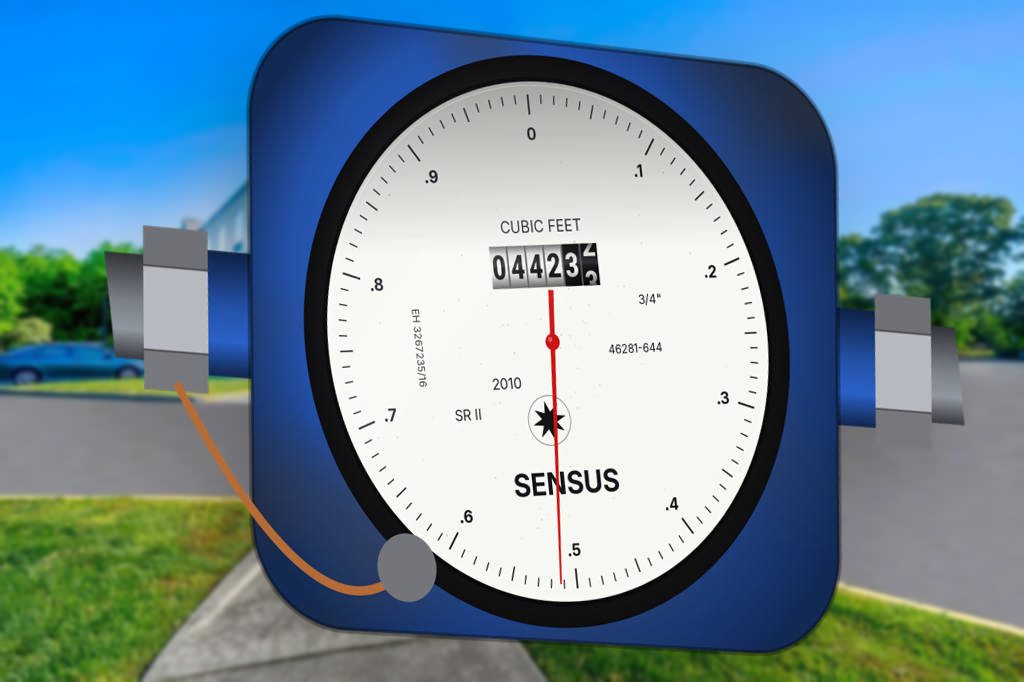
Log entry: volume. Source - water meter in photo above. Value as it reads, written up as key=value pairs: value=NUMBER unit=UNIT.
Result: value=44232.51 unit=ft³
